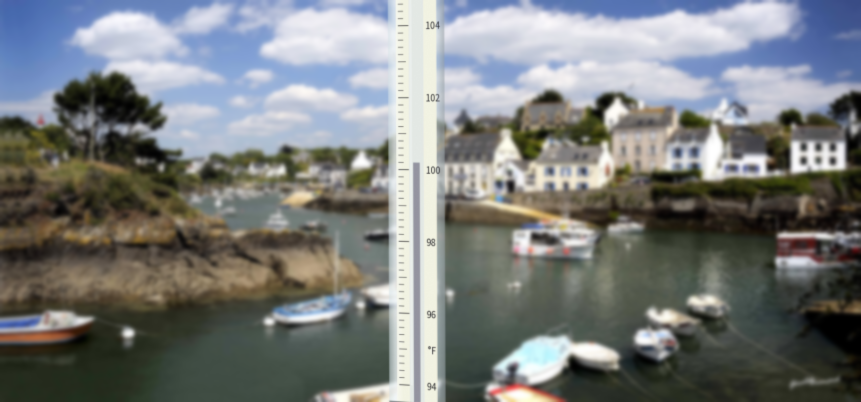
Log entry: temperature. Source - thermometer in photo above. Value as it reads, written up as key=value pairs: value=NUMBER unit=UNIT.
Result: value=100.2 unit=°F
